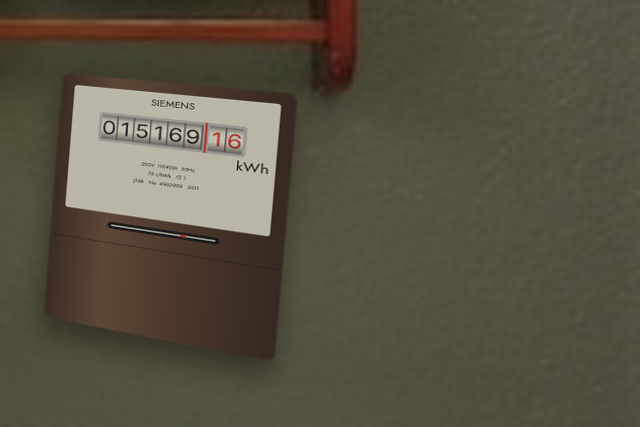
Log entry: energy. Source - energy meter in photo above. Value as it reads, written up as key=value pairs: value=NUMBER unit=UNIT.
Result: value=15169.16 unit=kWh
